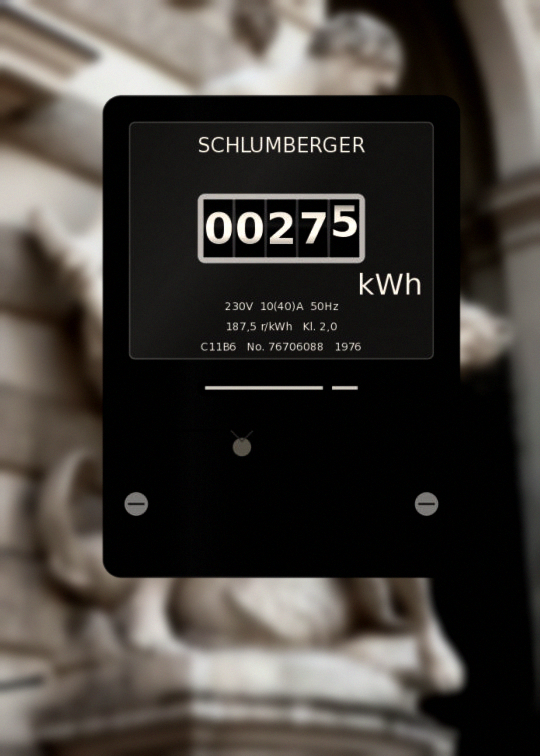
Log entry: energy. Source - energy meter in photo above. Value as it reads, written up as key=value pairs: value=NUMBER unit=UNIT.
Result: value=275 unit=kWh
